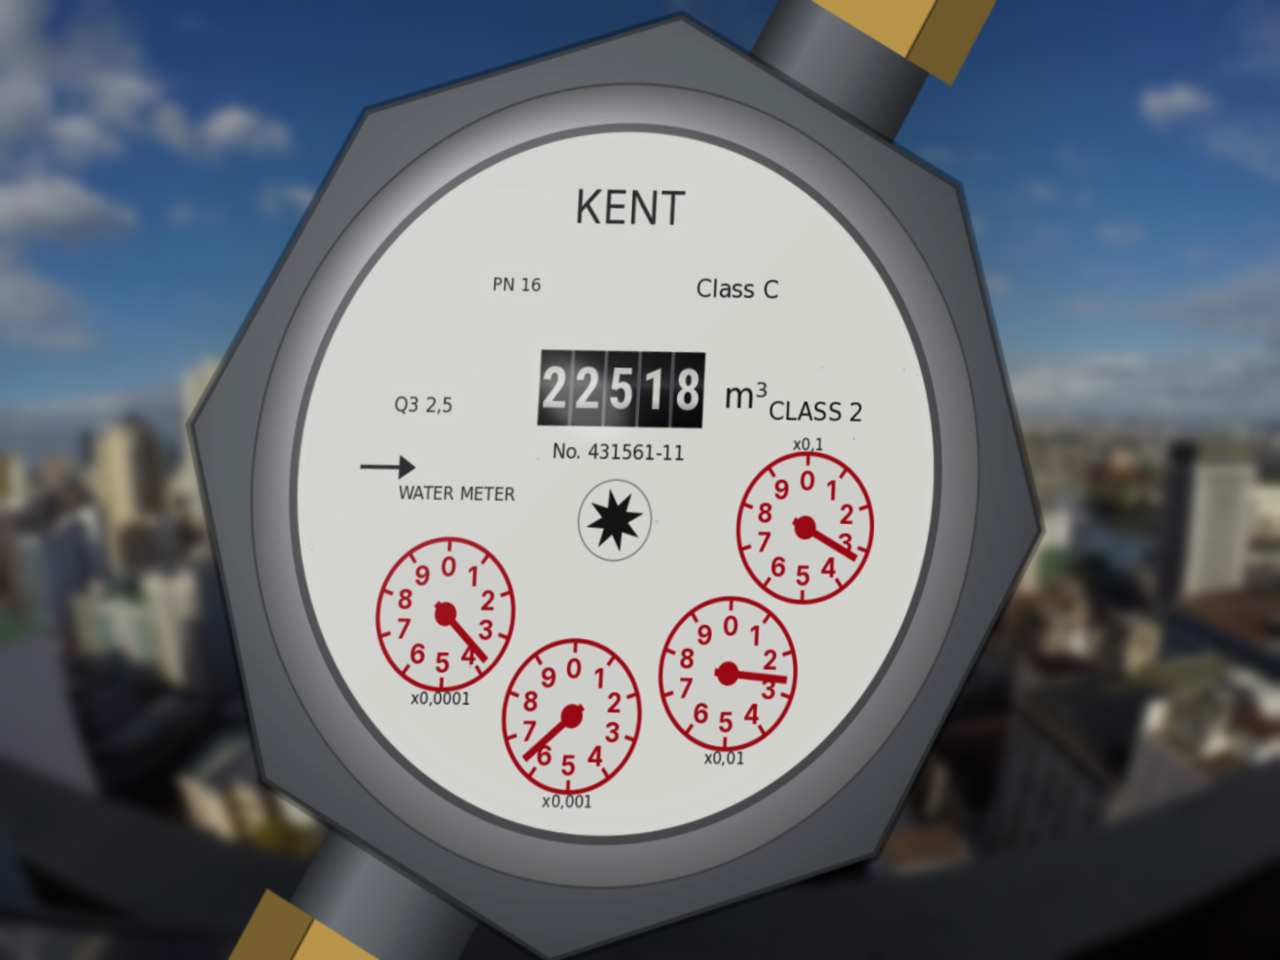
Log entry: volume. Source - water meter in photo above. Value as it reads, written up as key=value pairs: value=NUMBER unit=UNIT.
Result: value=22518.3263 unit=m³
